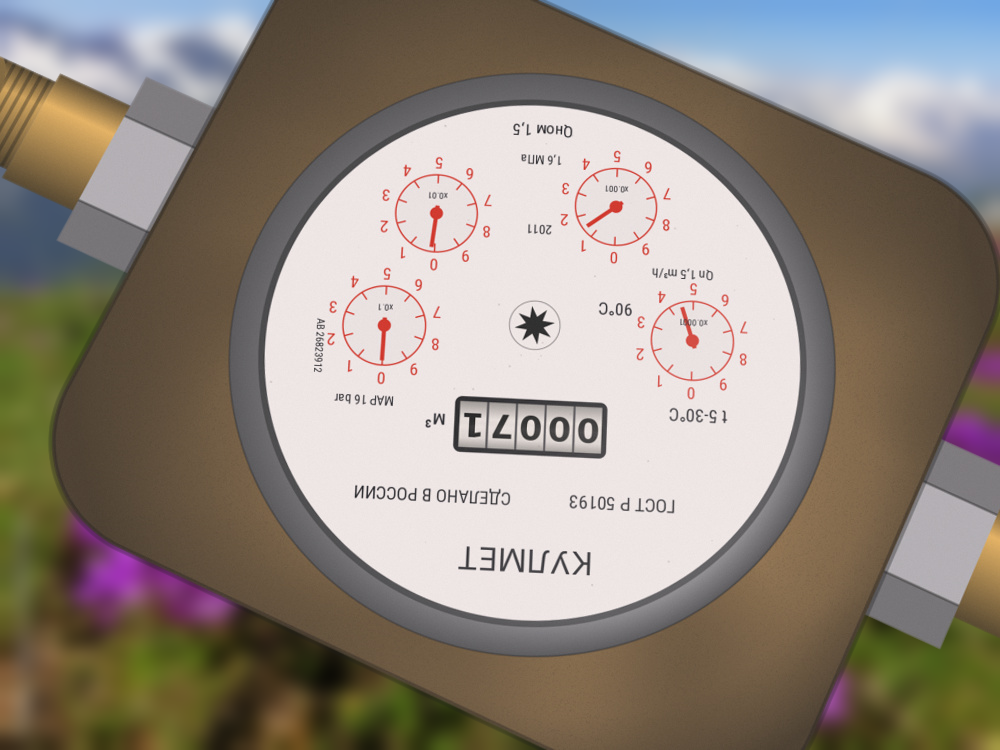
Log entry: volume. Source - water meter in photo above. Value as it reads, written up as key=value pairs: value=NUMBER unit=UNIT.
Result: value=71.0014 unit=m³
